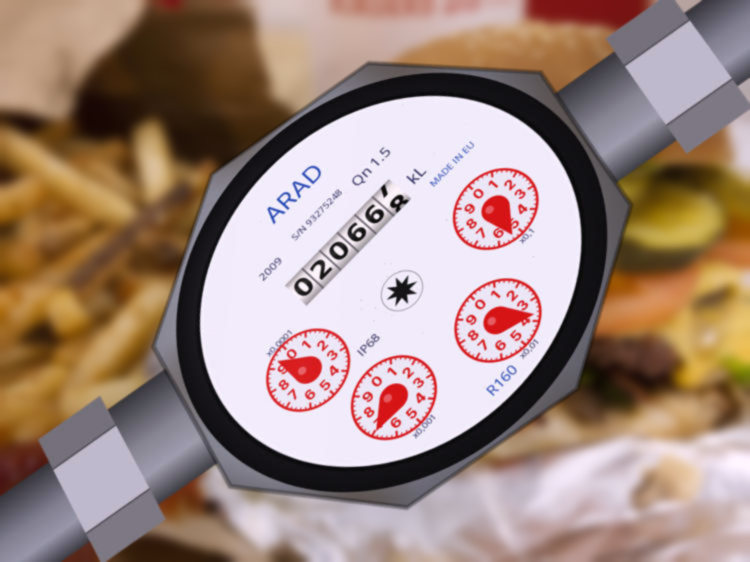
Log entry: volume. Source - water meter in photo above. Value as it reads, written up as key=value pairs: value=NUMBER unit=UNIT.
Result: value=20667.5369 unit=kL
